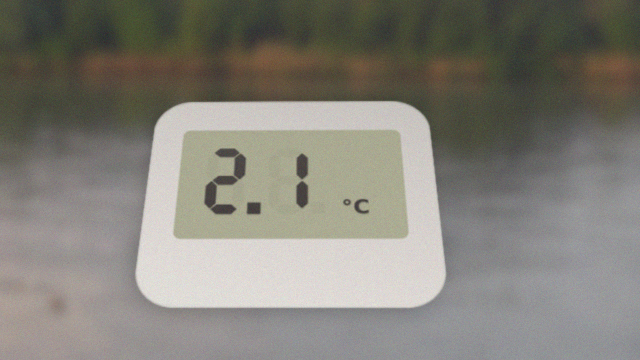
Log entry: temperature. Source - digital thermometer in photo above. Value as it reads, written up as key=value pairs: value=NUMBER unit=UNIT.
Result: value=2.1 unit=°C
